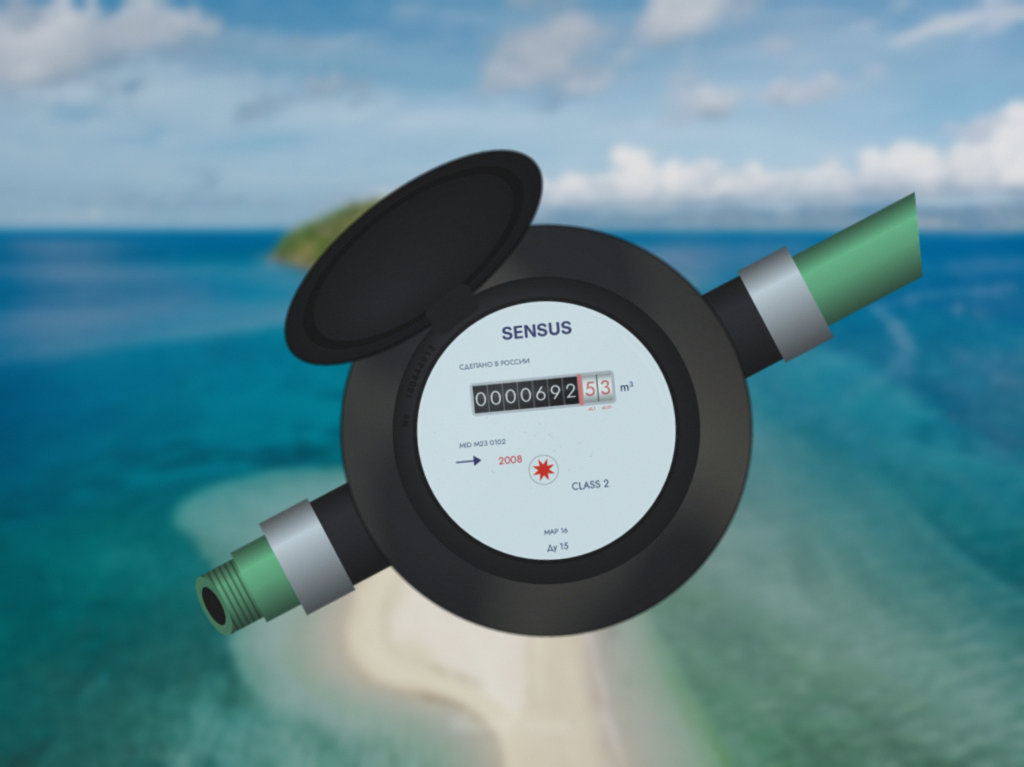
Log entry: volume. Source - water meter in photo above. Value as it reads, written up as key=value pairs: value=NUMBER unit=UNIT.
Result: value=692.53 unit=m³
